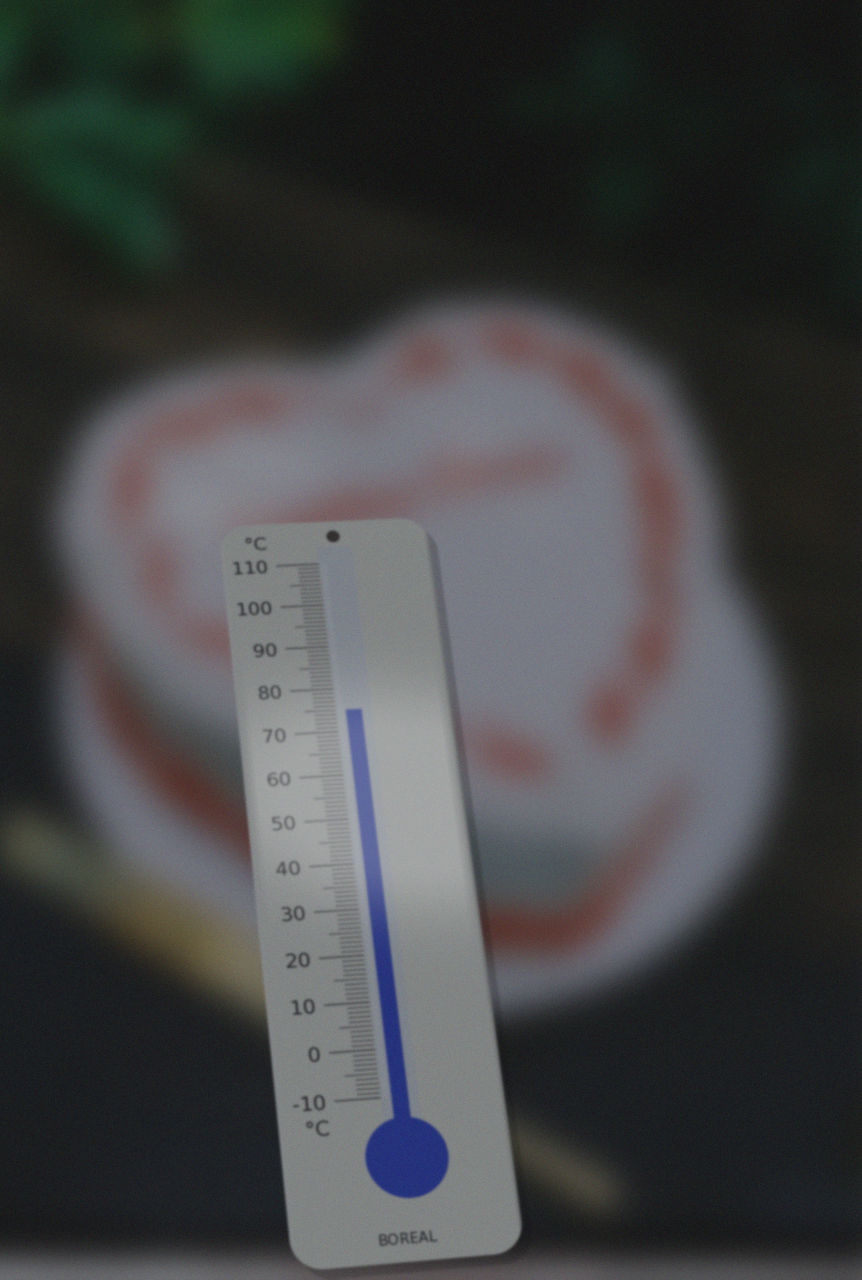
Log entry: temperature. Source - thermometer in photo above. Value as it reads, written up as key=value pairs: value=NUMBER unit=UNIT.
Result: value=75 unit=°C
